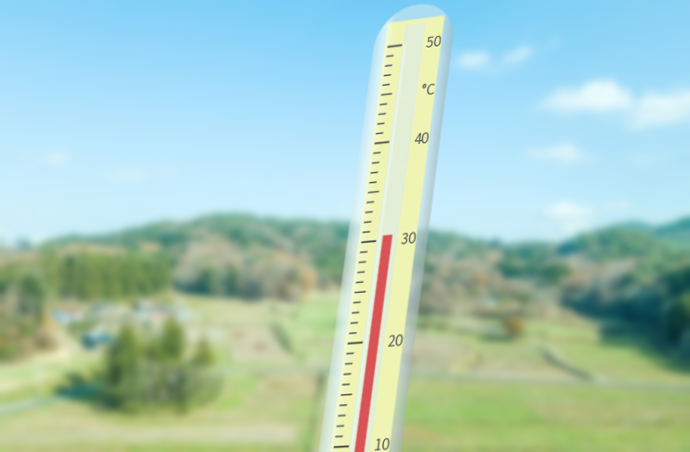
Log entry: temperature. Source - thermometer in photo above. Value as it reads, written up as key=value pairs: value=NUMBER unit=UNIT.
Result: value=30.5 unit=°C
